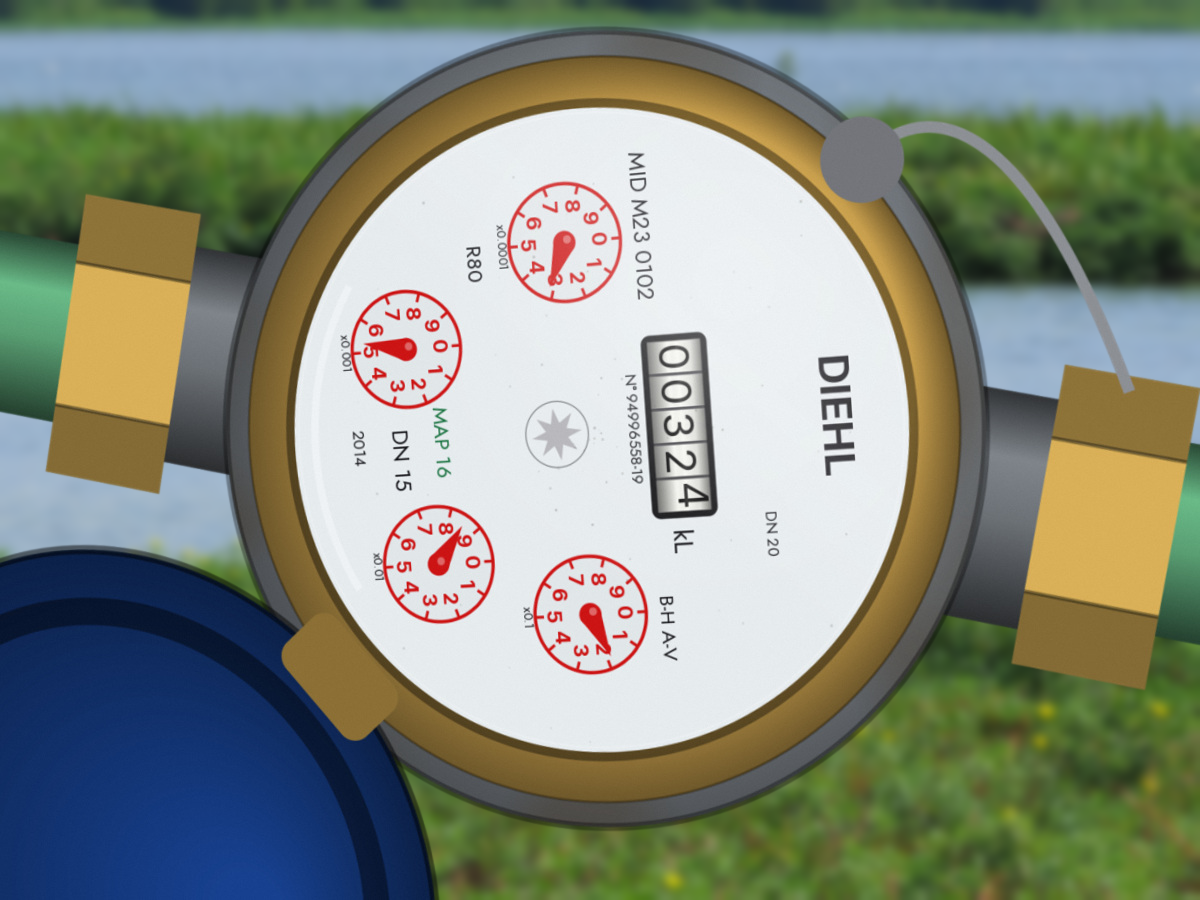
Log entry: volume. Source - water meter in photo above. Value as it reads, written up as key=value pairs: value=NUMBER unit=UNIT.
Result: value=324.1853 unit=kL
